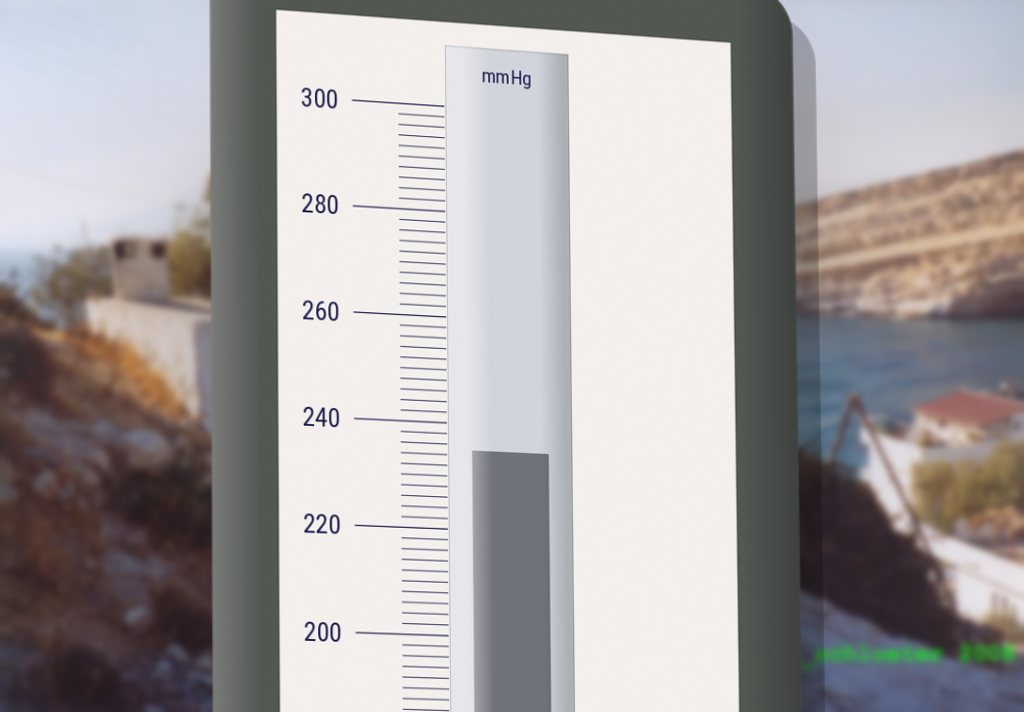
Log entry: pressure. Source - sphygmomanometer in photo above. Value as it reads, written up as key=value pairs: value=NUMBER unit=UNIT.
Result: value=235 unit=mmHg
